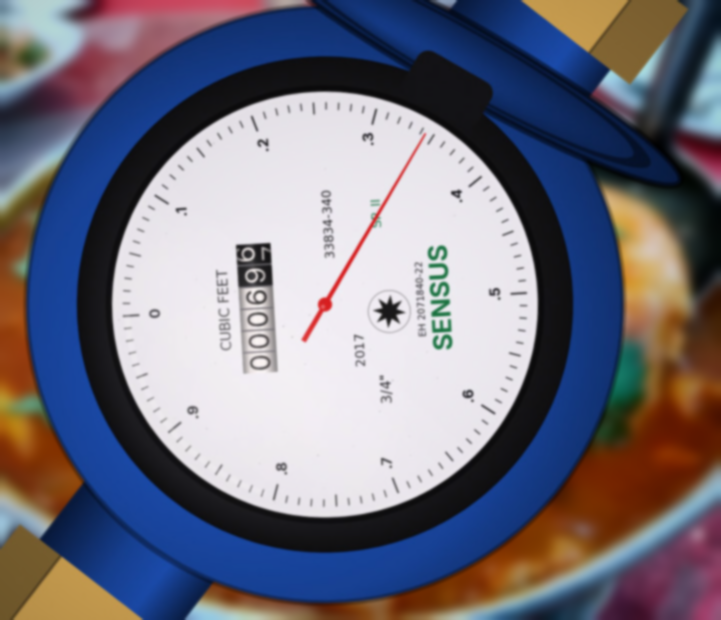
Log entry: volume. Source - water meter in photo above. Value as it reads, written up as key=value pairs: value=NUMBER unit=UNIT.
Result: value=696.34 unit=ft³
